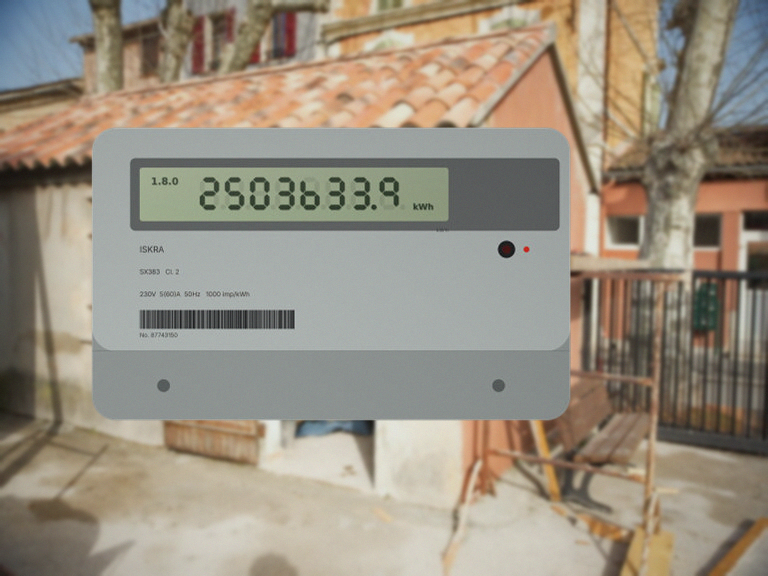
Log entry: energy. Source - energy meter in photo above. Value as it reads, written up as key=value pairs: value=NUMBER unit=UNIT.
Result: value=2503633.9 unit=kWh
